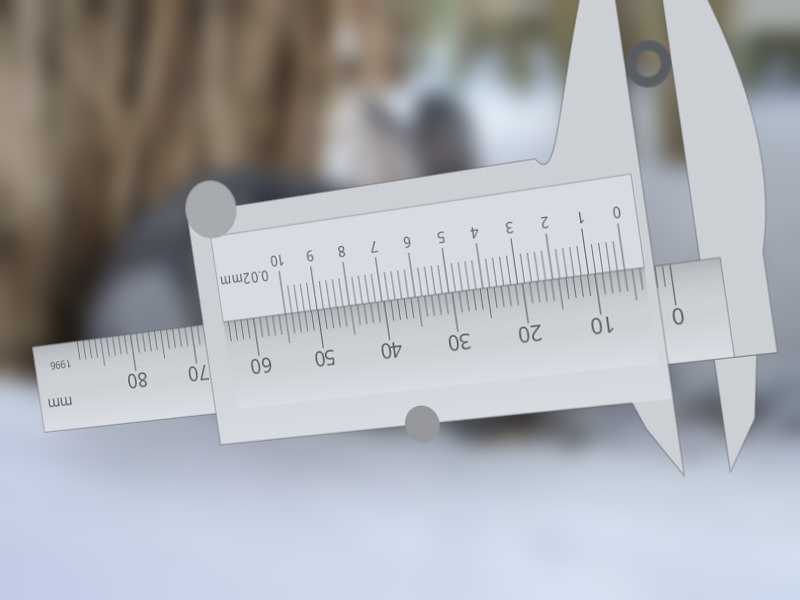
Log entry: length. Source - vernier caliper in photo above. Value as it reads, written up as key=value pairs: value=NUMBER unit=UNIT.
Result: value=6.0 unit=mm
